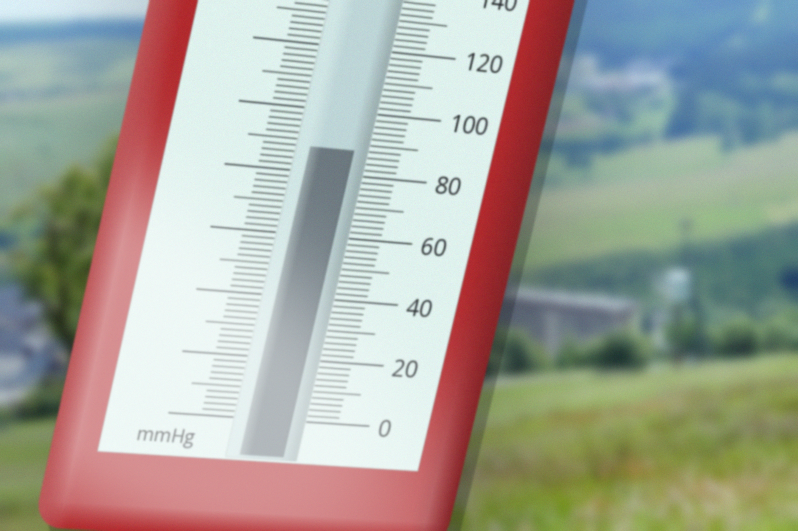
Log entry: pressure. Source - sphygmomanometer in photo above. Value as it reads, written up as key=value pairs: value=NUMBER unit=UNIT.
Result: value=88 unit=mmHg
